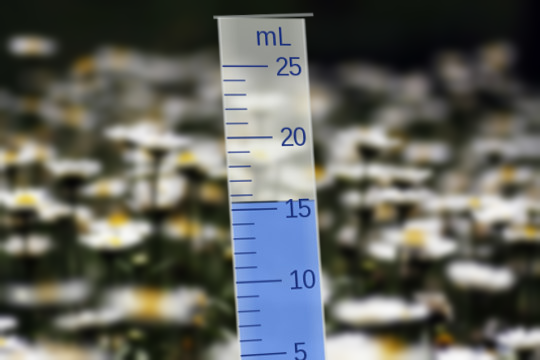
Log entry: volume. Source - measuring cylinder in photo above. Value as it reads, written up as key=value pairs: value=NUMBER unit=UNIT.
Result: value=15.5 unit=mL
